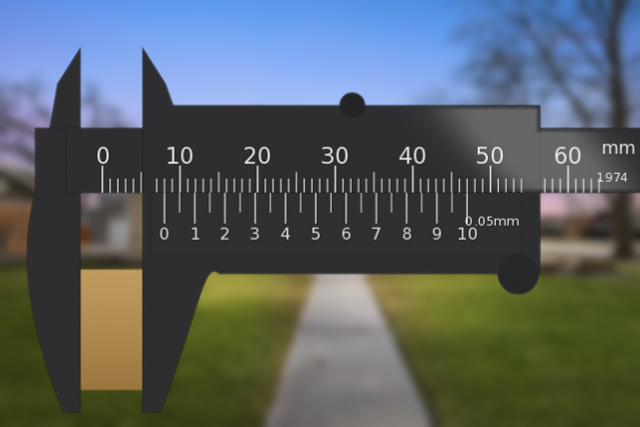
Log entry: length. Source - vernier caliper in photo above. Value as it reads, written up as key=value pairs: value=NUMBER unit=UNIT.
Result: value=8.0 unit=mm
